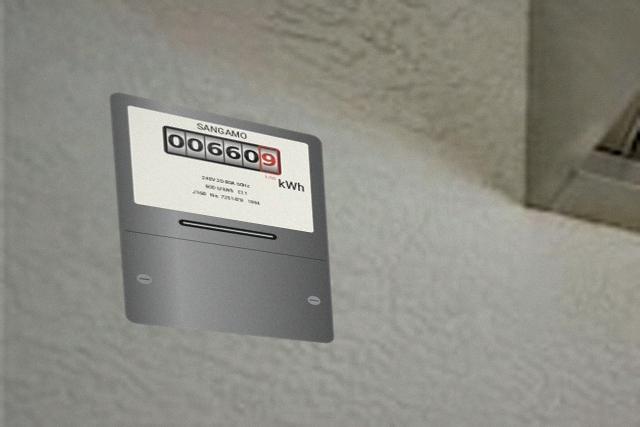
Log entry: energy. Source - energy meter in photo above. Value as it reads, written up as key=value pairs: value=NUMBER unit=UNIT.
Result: value=660.9 unit=kWh
